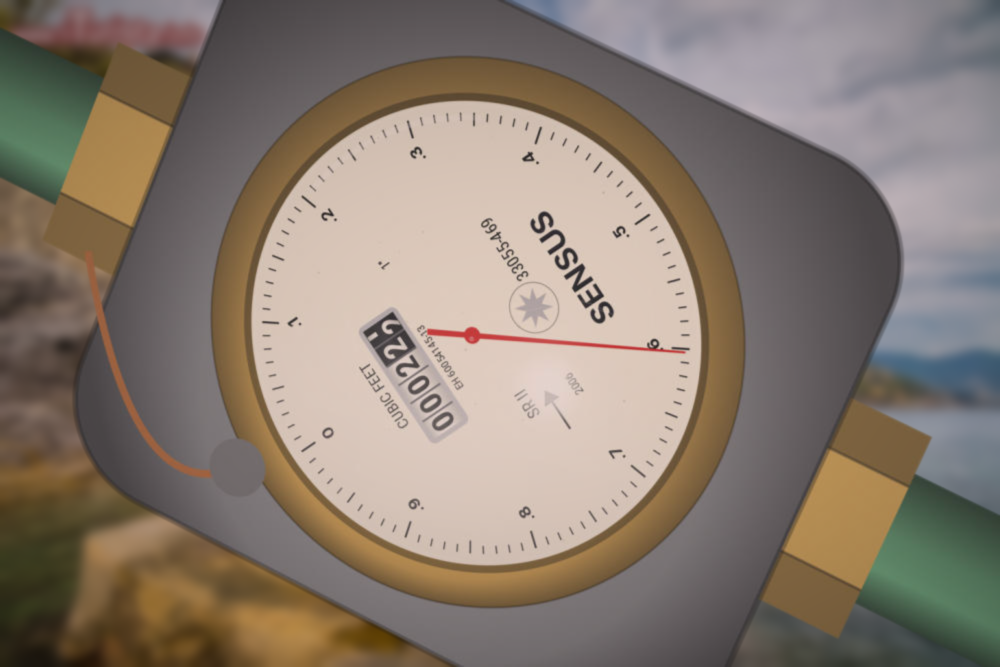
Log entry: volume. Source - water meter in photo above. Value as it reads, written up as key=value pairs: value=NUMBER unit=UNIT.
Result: value=221.60 unit=ft³
